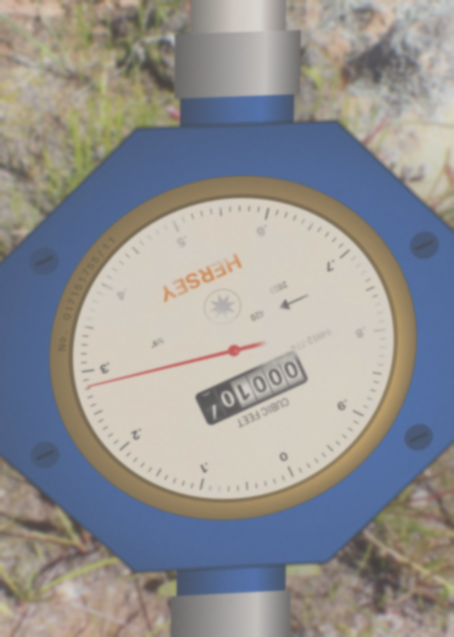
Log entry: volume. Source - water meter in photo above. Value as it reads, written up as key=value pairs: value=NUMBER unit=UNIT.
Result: value=107.28 unit=ft³
